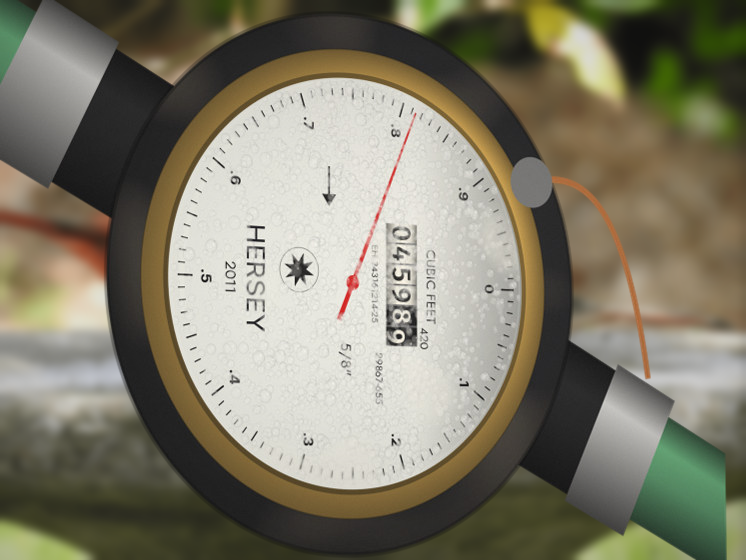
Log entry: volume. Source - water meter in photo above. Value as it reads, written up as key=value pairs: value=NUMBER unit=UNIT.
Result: value=45988.81 unit=ft³
